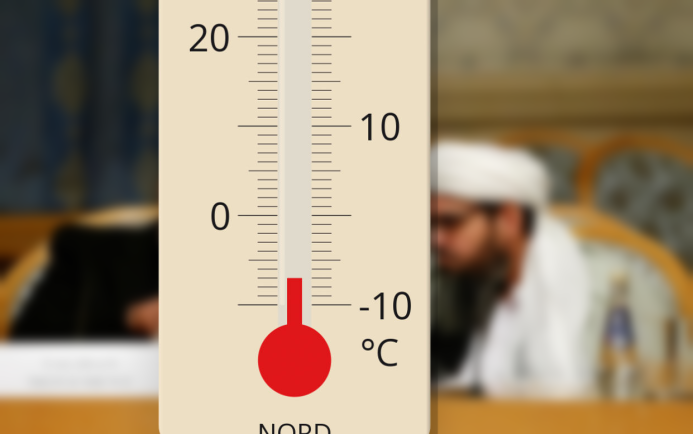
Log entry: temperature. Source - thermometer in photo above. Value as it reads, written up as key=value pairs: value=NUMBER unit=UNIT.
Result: value=-7 unit=°C
